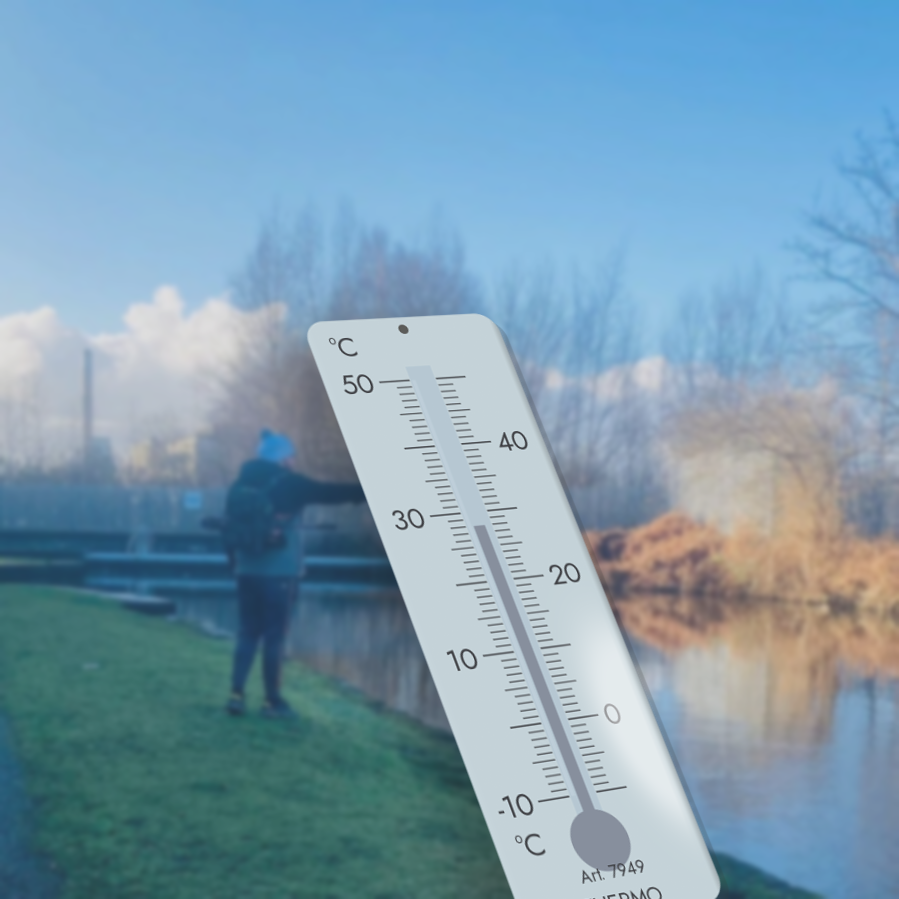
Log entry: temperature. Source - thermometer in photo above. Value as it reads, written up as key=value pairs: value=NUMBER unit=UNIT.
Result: value=28 unit=°C
